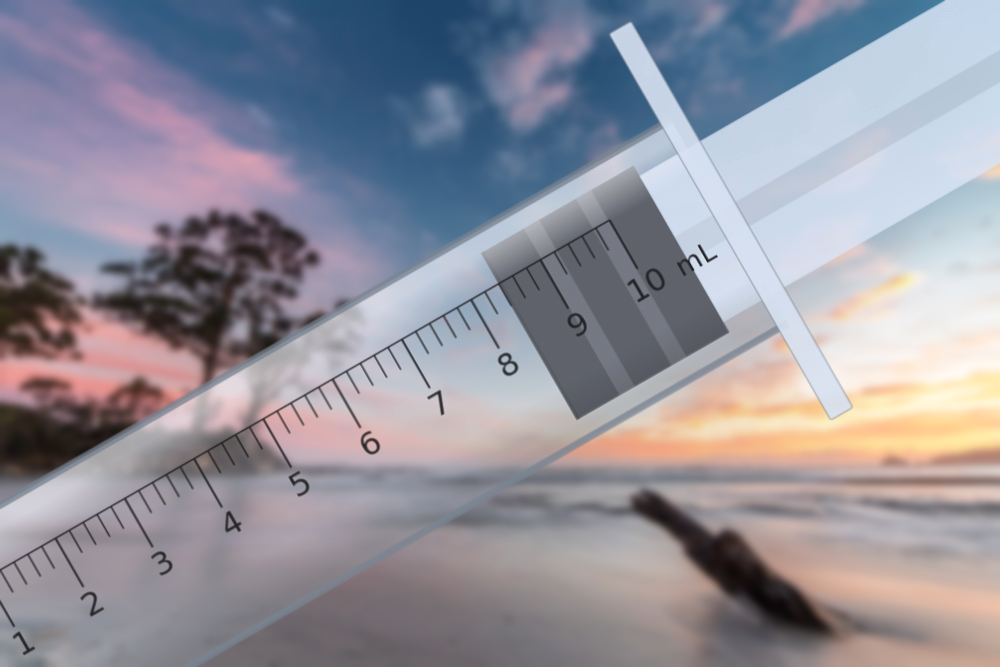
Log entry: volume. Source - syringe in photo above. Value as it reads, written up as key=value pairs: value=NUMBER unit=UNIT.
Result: value=8.4 unit=mL
